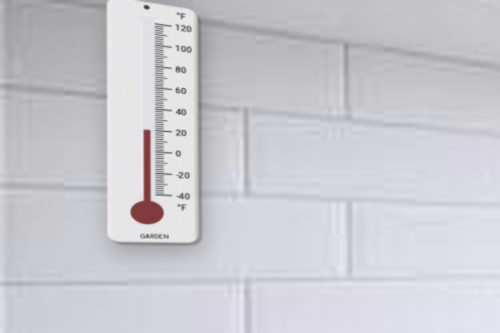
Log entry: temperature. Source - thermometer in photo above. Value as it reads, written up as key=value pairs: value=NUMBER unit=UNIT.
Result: value=20 unit=°F
